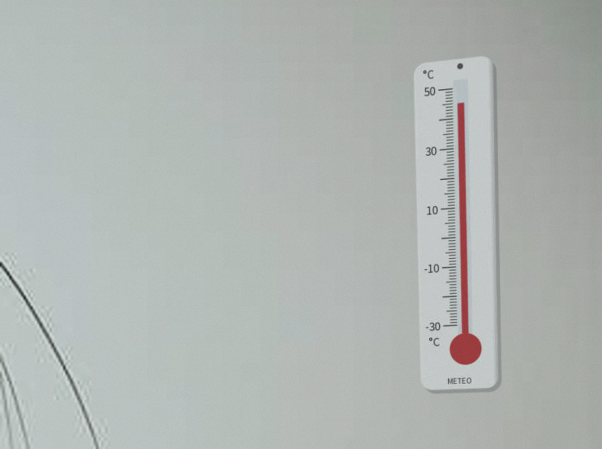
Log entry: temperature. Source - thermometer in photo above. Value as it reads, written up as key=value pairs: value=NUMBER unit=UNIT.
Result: value=45 unit=°C
